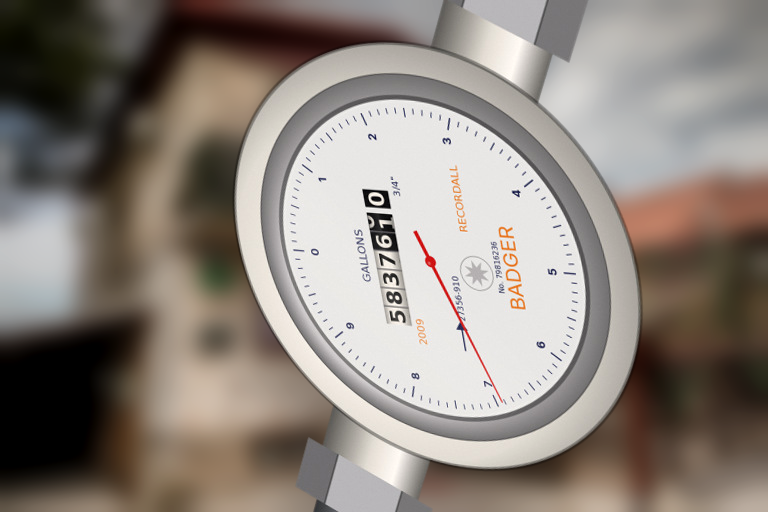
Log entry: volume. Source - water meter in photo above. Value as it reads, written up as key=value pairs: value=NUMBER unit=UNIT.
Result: value=5837606.9 unit=gal
